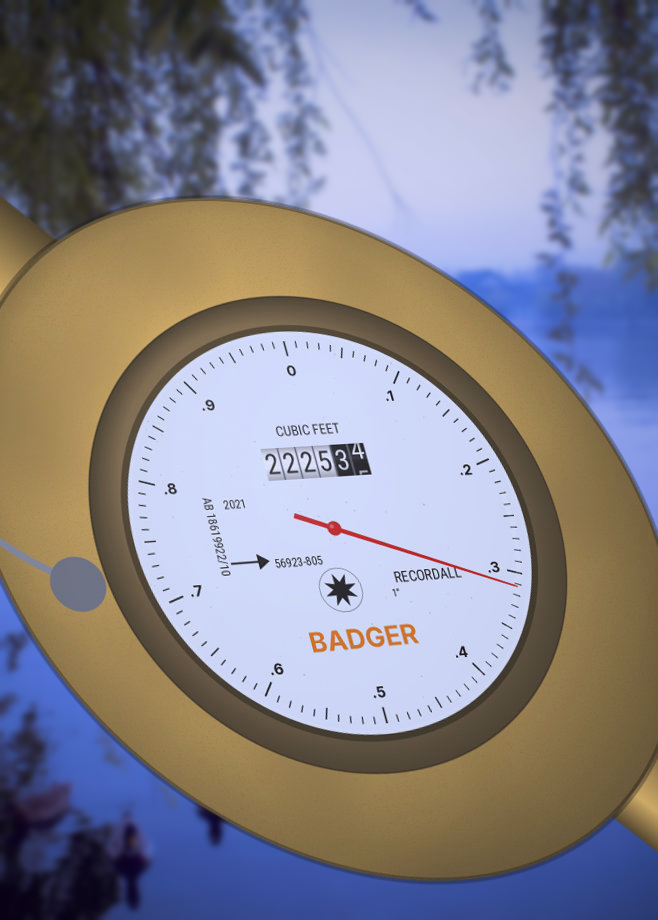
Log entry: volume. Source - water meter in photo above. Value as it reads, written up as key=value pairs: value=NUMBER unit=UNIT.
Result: value=222534.31 unit=ft³
